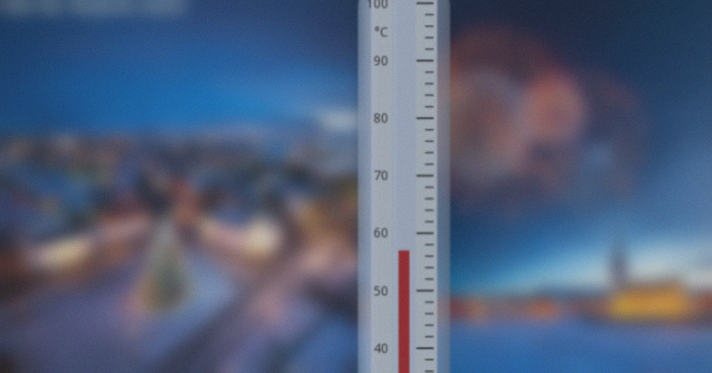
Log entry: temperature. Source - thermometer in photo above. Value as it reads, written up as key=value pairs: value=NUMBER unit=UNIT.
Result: value=57 unit=°C
